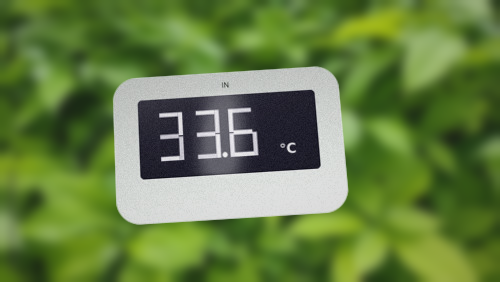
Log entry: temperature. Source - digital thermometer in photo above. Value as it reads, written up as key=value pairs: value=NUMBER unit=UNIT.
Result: value=33.6 unit=°C
